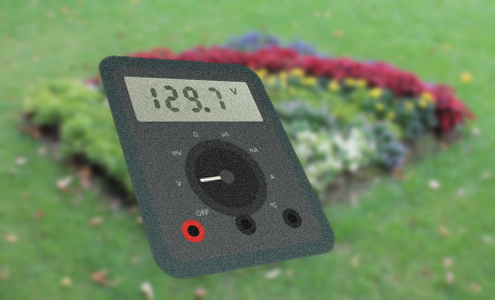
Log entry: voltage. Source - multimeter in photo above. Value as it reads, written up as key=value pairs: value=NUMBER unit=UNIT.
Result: value=129.7 unit=V
